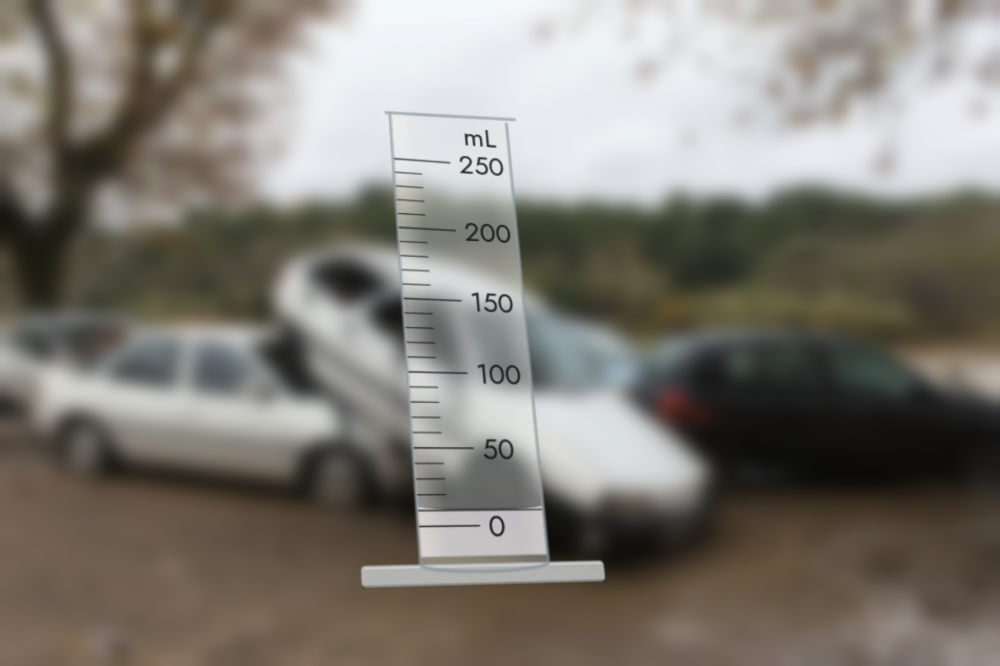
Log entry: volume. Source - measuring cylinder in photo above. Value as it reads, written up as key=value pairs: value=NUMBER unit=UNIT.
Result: value=10 unit=mL
